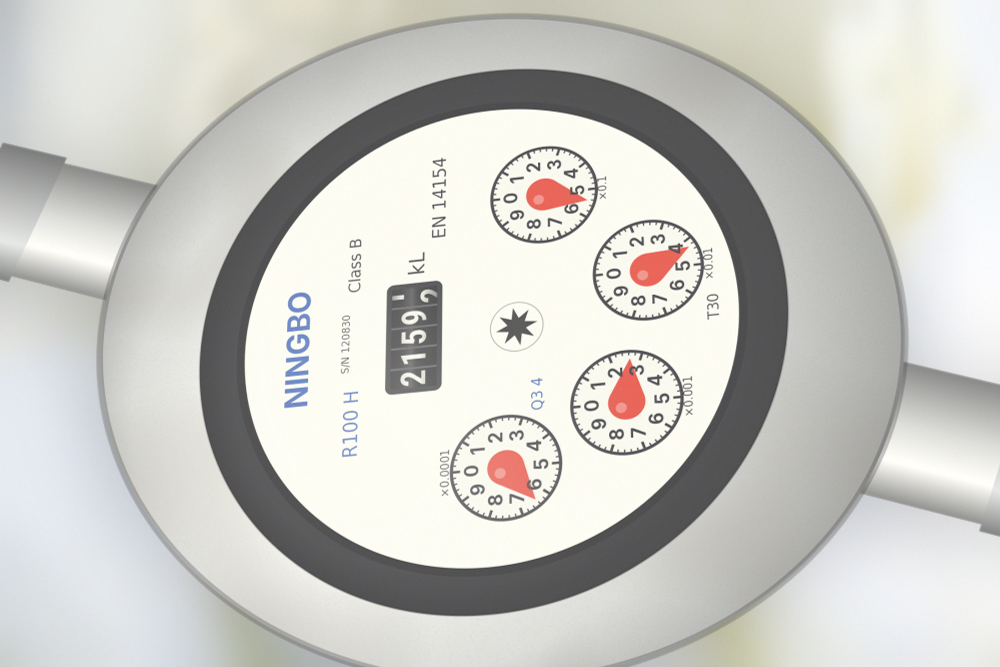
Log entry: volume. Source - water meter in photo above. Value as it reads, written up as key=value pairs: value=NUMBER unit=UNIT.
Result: value=21591.5426 unit=kL
